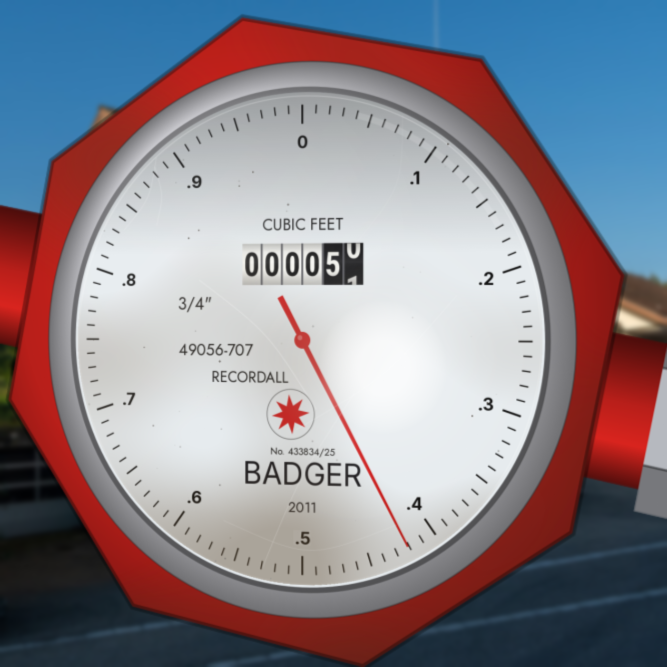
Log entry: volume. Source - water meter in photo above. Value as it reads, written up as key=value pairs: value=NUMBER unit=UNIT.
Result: value=50.42 unit=ft³
